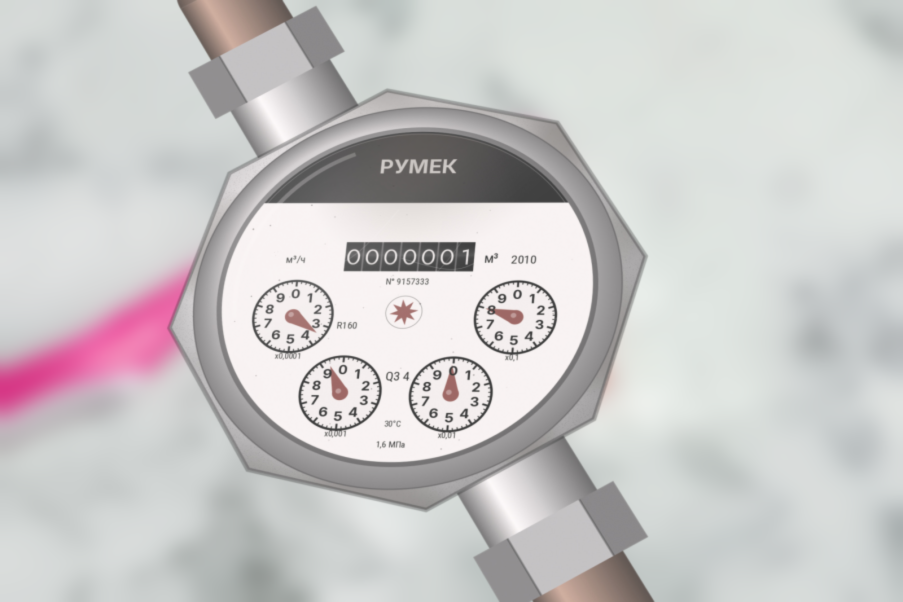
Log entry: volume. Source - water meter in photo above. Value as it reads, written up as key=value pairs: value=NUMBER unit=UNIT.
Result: value=1.7993 unit=m³
